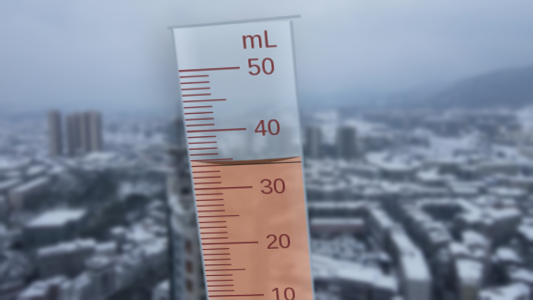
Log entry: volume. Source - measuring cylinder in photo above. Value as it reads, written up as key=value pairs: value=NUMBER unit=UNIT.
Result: value=34 unit=mL
